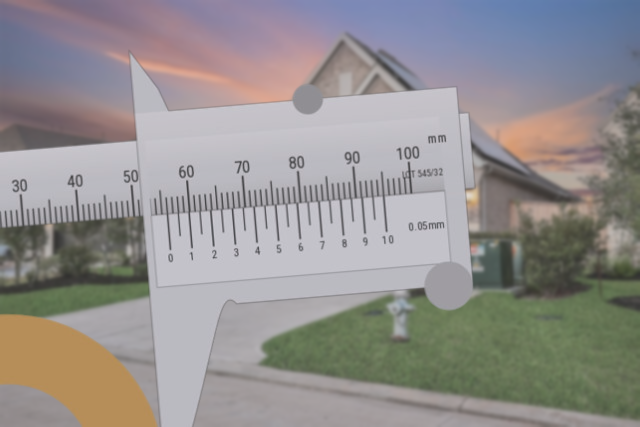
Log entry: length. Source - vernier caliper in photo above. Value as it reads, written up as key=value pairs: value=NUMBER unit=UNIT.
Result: value=56.0 unit=mm
